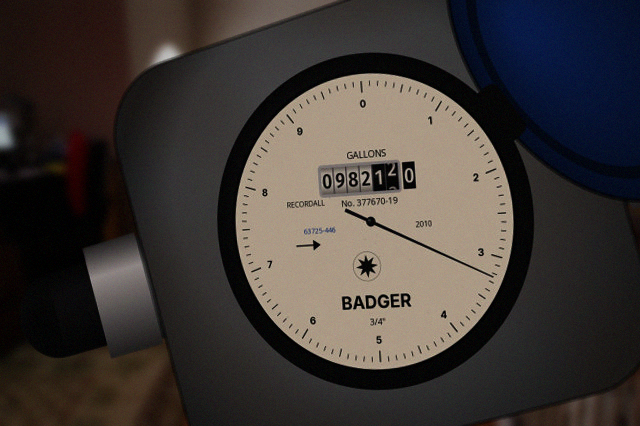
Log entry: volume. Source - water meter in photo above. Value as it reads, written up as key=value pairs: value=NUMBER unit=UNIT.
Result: value=982123.2 unit=gal
